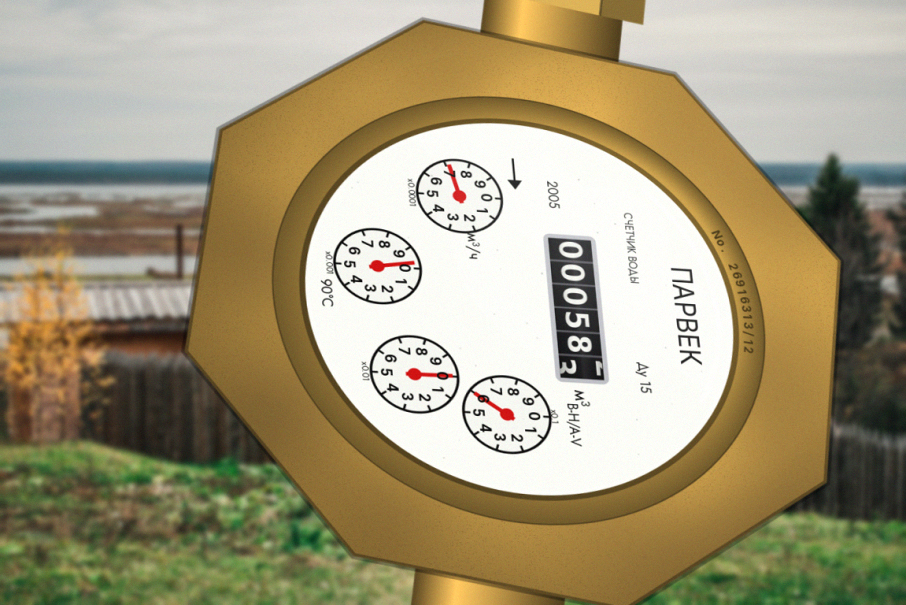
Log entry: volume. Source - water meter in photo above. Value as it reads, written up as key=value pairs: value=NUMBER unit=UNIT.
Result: value=582.5997 unit=m³
